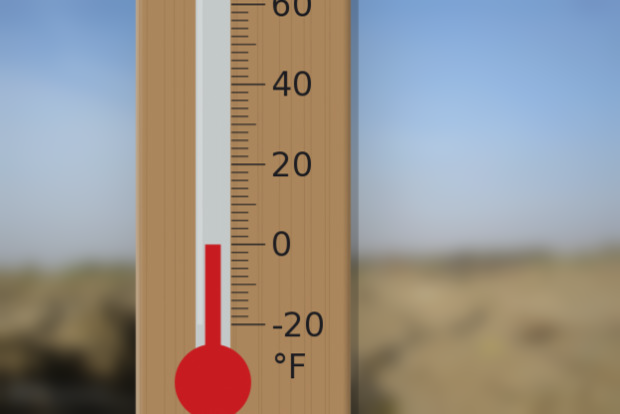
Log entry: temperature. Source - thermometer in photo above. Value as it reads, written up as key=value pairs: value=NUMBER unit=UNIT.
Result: value=0 unit=°F
